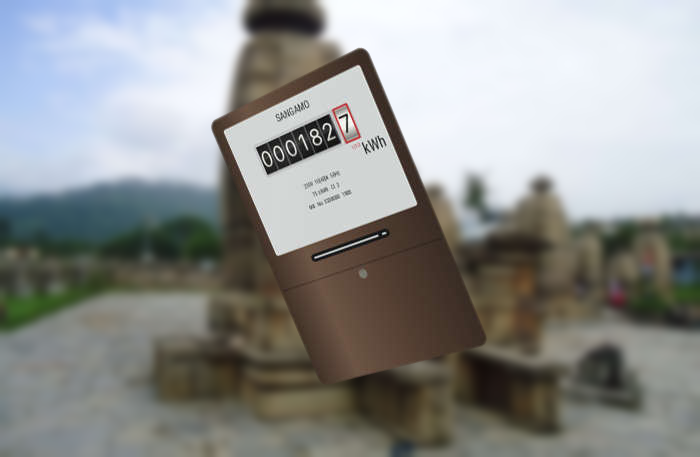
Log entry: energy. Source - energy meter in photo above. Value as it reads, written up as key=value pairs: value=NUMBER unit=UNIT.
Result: value=182.7 unit=kWh
